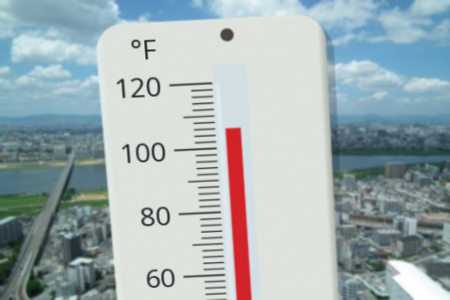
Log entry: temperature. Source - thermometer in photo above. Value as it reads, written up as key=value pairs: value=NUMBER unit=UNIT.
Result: value=106 unit=°F
